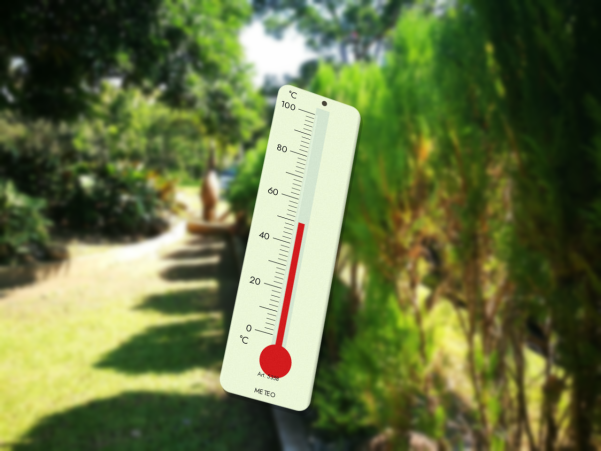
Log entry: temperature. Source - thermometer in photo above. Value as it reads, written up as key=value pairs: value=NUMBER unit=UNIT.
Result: value=50 unit=°C
